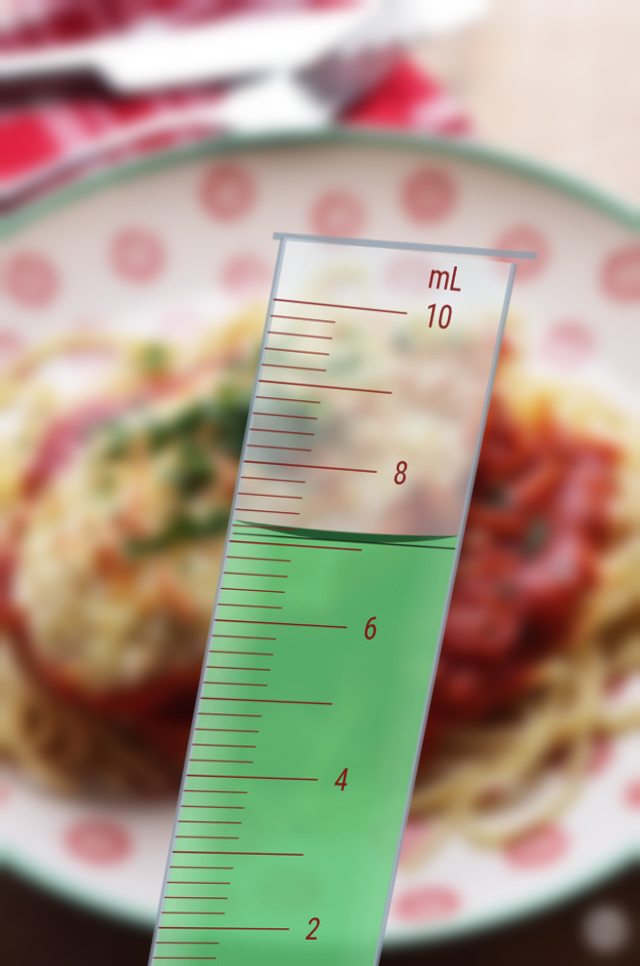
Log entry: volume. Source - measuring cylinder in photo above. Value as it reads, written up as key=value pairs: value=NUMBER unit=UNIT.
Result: value=7.1 unit=mL
